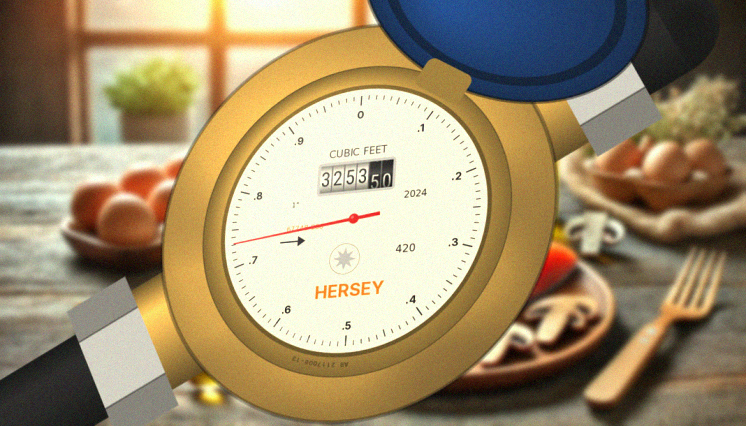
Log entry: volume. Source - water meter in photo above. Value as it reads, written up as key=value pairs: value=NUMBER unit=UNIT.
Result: value=325349.73 unit=ft³
